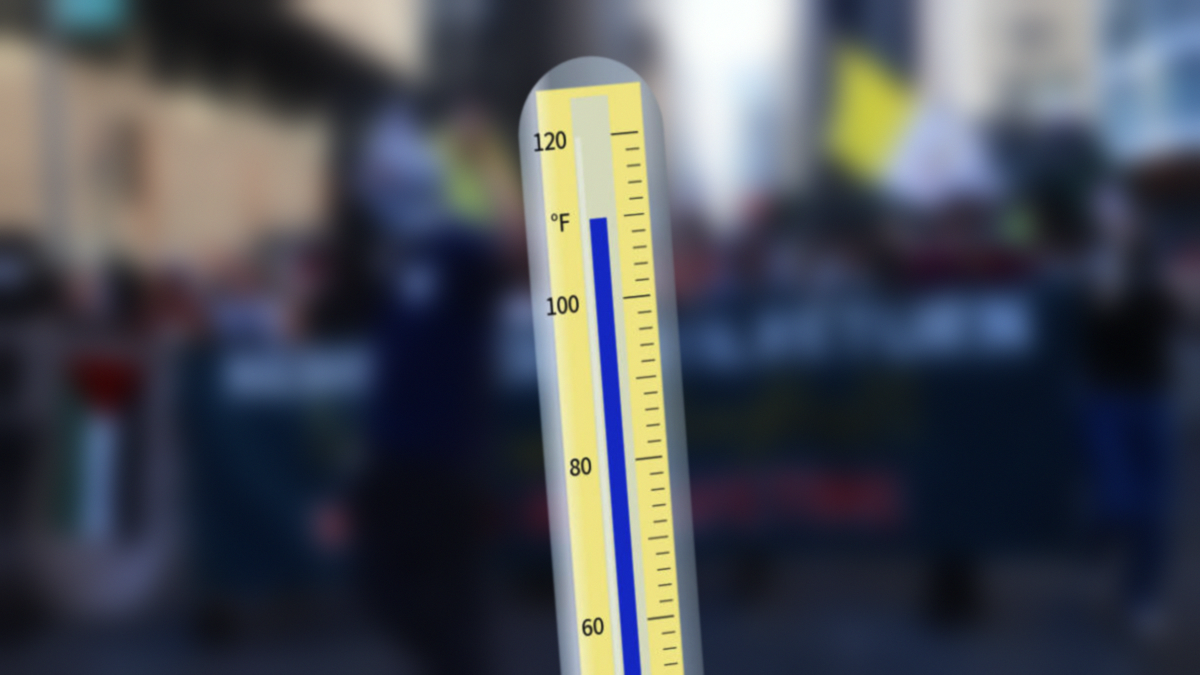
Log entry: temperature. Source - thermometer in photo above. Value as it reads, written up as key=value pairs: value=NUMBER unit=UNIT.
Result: value=110 unit=°F
